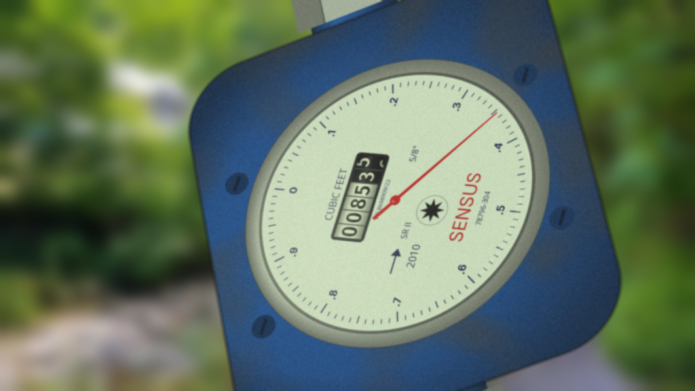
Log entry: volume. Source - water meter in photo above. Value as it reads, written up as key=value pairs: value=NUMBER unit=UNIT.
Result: value=8535.35 unit=ft³
